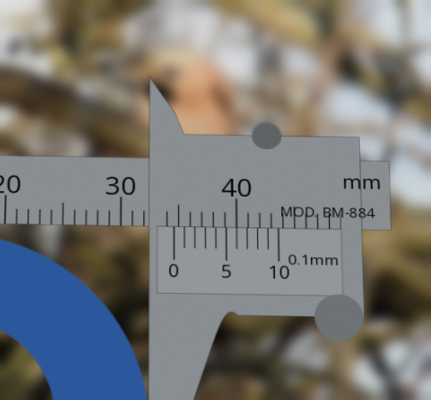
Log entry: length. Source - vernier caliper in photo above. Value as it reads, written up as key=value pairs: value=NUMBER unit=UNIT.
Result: value=34.6 unit=mm
